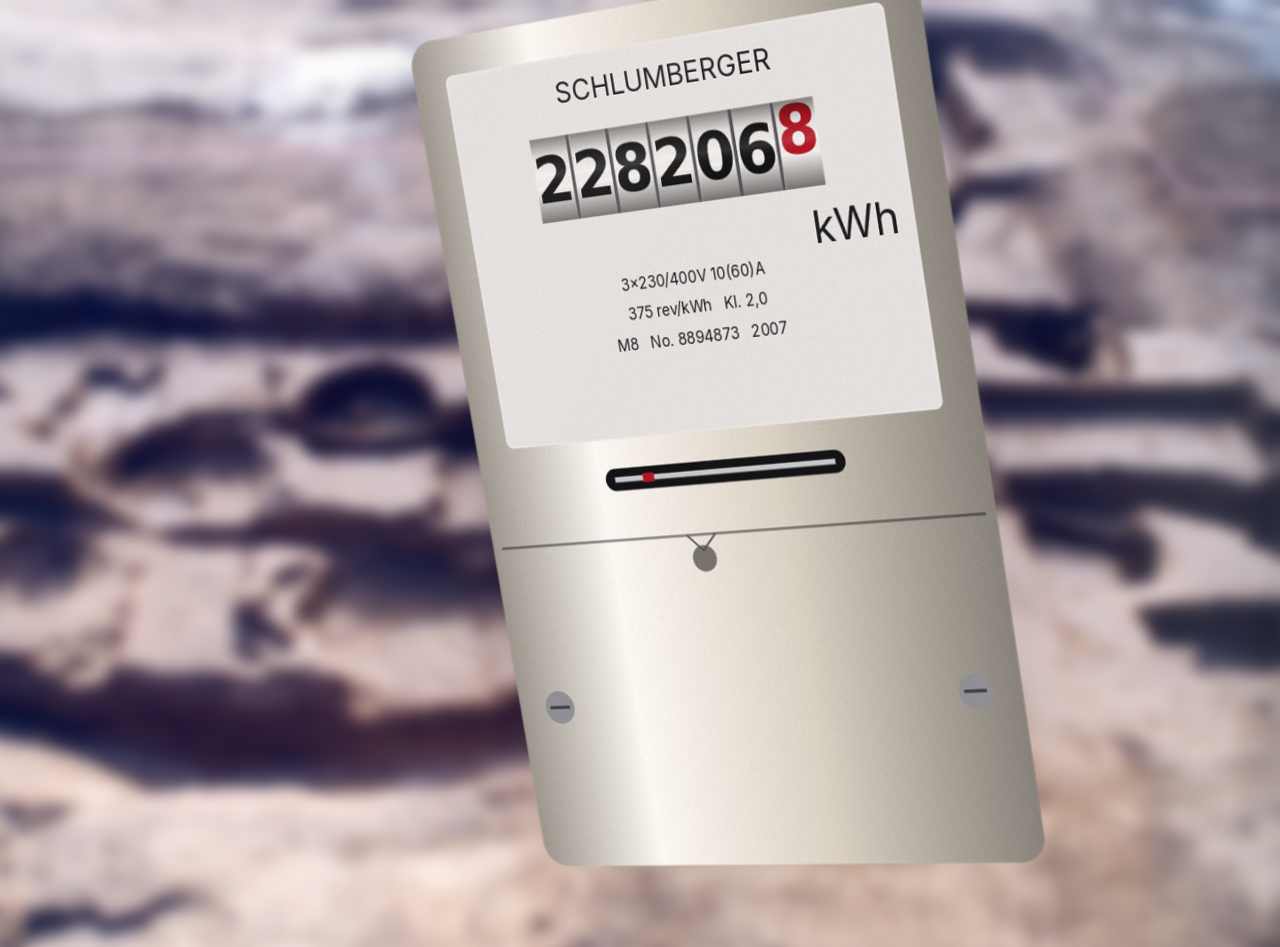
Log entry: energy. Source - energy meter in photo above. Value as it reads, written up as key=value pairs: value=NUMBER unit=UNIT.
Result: value=228206.8 unit=kWh
